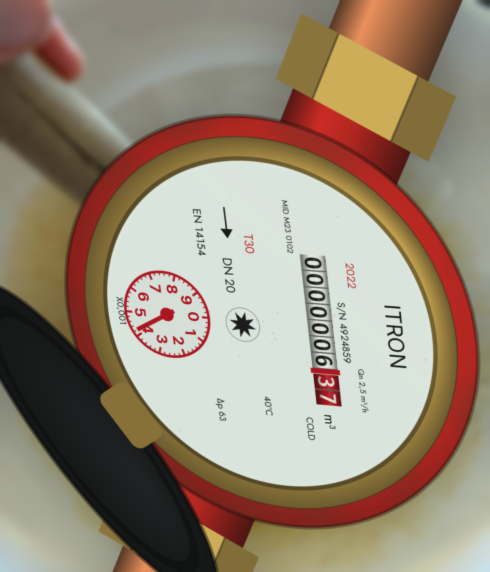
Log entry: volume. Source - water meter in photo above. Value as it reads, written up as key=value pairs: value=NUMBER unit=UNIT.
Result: value=6.374 unit=m³
